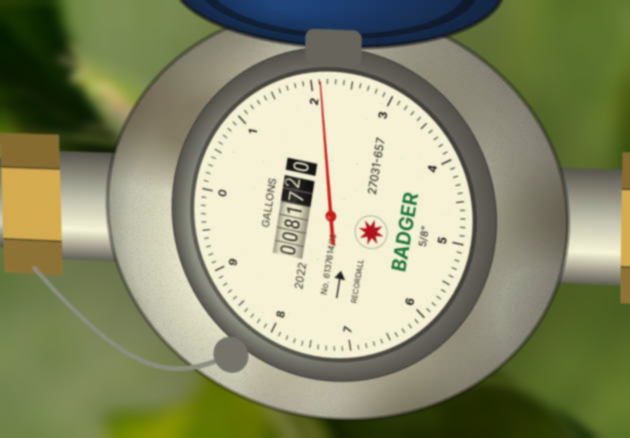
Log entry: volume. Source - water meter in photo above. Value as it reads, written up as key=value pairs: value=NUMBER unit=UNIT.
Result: value=81722.1 unit=gal
